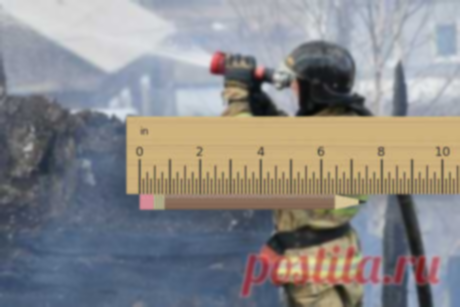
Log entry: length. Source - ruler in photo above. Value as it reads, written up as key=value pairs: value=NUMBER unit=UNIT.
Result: value=7.5 unit=in
